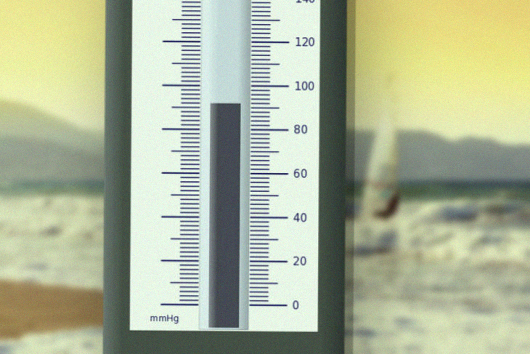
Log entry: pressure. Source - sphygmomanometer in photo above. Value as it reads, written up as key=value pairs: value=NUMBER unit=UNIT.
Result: value=92 unit=mmHg
